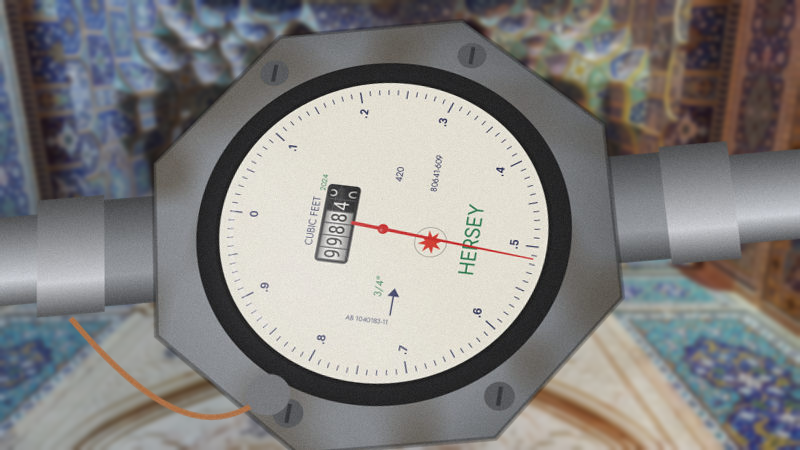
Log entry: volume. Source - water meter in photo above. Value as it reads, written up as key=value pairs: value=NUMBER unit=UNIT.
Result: value=998848.51 unit=ft³
